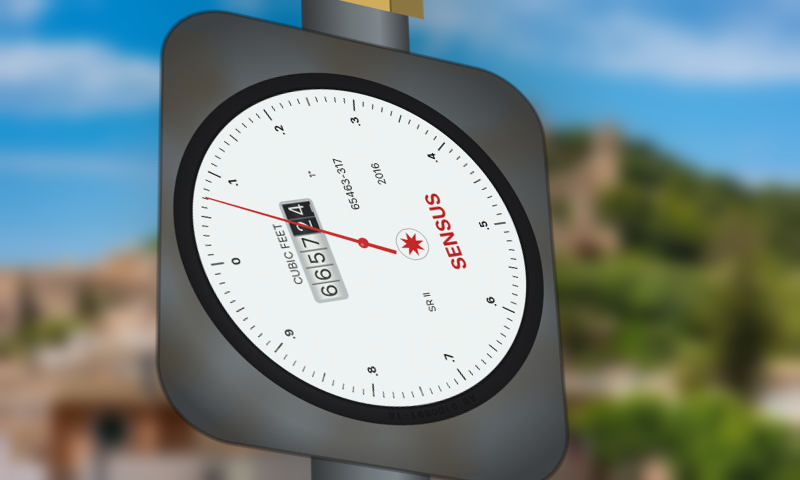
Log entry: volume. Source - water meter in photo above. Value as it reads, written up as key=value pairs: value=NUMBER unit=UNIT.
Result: value=665724.07 unit=ft³
